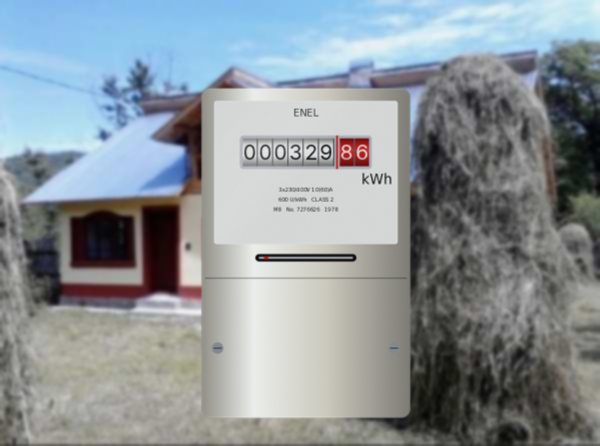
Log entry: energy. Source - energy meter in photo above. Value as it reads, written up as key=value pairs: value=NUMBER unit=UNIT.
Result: value=329.86 unit=kWh
